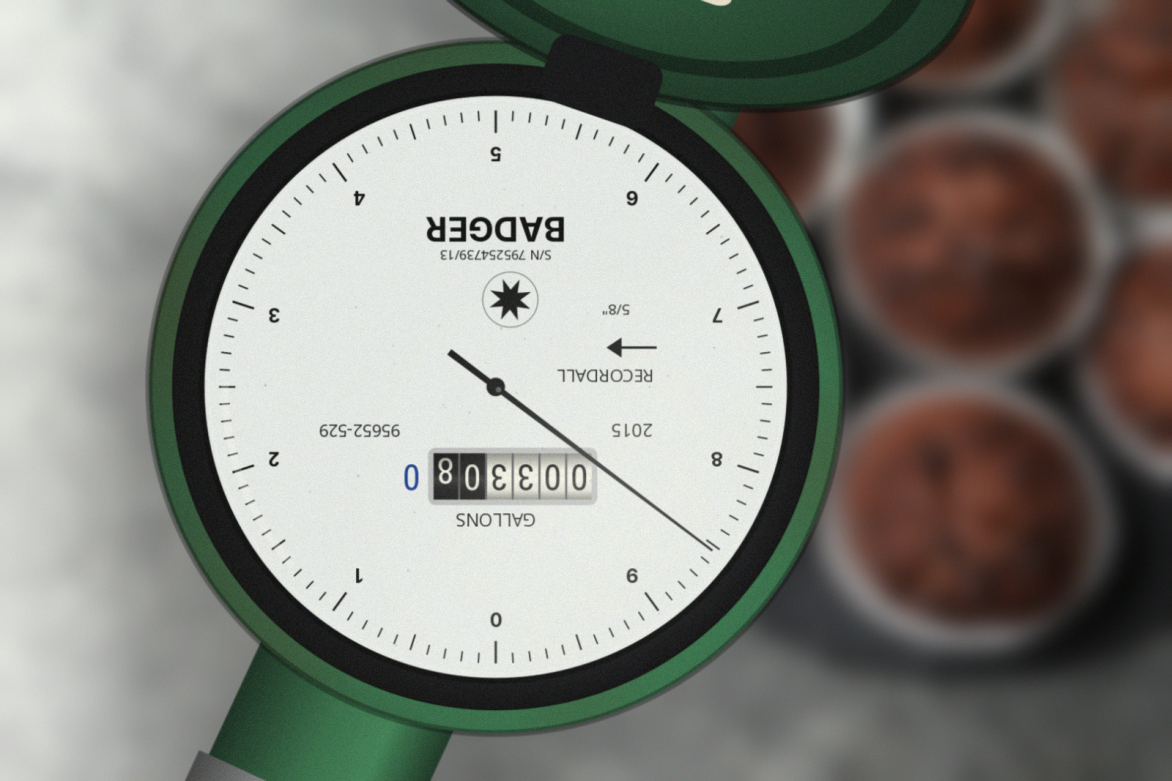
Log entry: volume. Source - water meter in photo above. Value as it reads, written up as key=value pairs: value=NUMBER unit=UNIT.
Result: value=33078.5 unit=gal
